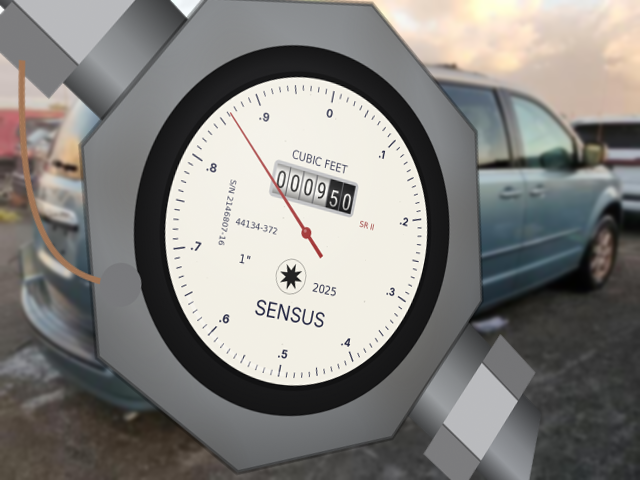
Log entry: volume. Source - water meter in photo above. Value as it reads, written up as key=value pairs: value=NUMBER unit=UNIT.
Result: value=949.86 unit=ft³
